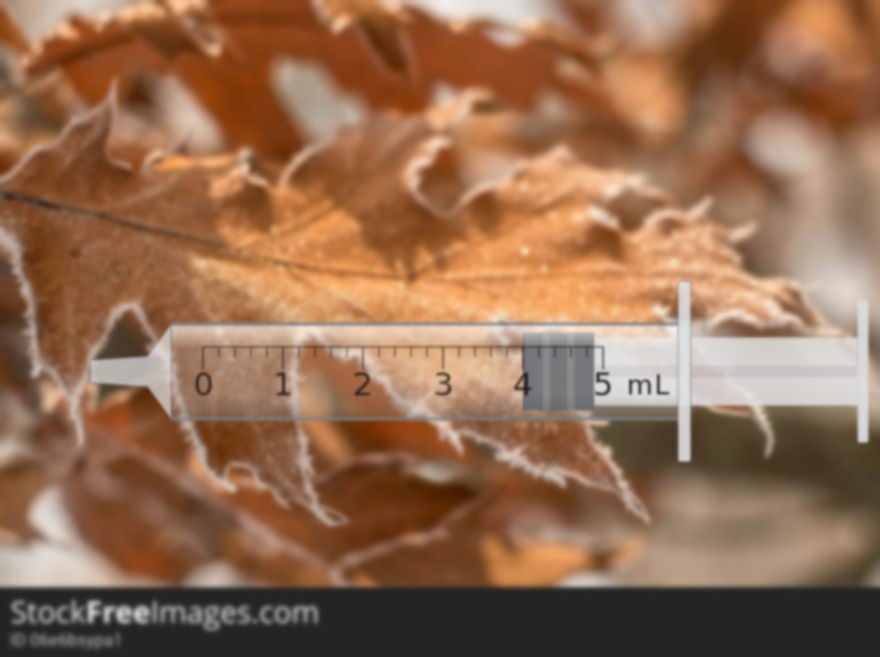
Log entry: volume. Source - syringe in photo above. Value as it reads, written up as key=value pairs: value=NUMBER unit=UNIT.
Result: value=4 unit=mL
